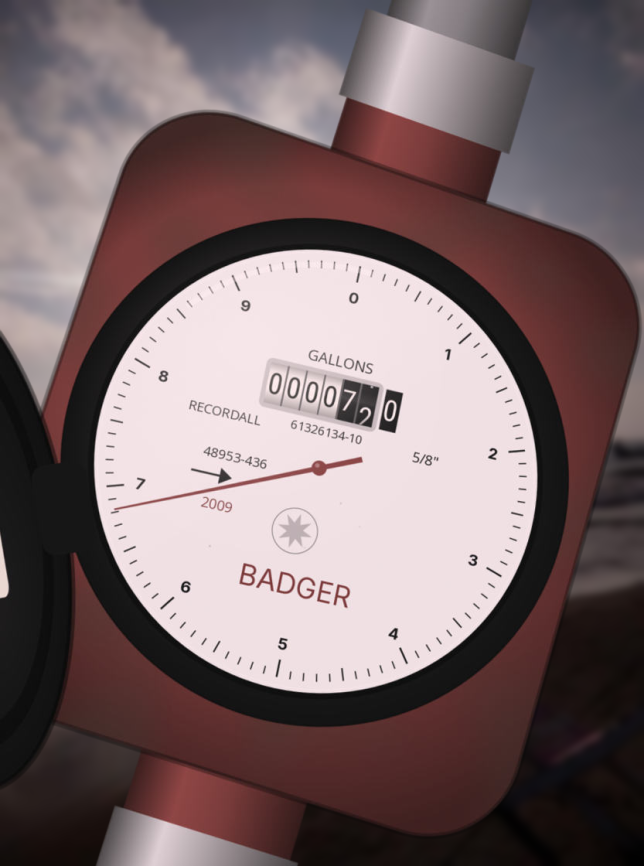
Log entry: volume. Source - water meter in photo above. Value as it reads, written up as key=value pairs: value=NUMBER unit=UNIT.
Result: value=716.8 unit=gal
